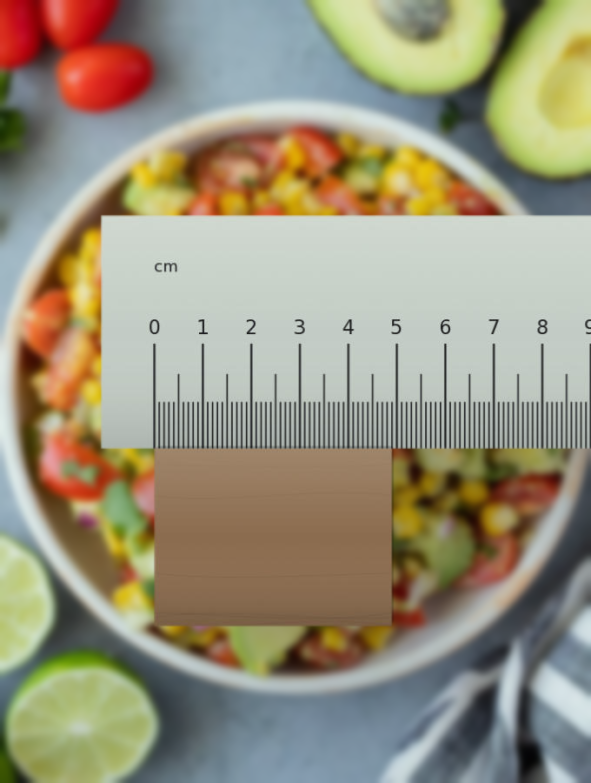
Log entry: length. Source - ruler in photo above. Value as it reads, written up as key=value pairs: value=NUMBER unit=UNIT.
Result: value=4.9 unit=cm
